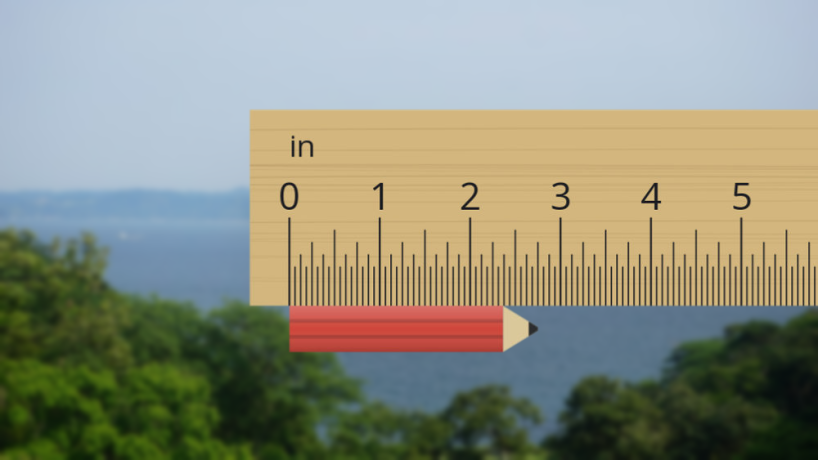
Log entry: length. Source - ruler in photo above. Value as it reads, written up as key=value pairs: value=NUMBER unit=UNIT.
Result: value=2.75 unit=in
